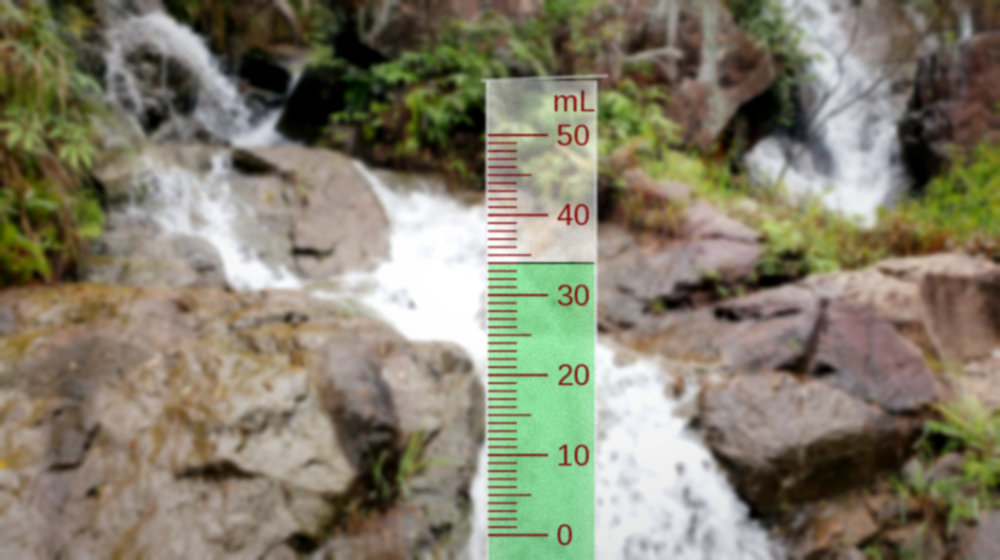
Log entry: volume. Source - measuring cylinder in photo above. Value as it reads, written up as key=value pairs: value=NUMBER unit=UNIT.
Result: value=34 unit=mL
